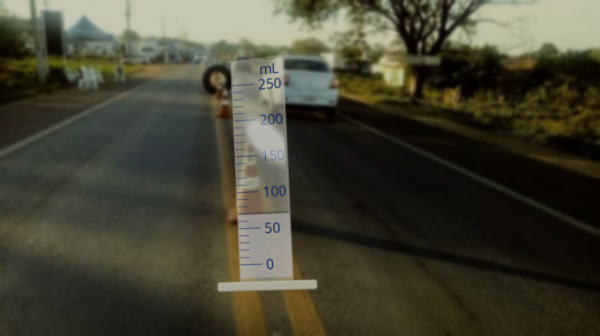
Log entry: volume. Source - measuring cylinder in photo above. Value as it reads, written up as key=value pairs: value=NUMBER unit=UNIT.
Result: value=70 unit=mL
